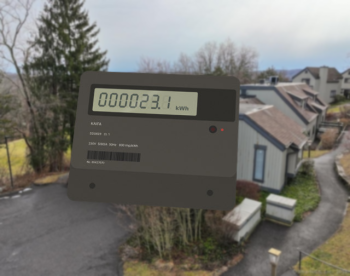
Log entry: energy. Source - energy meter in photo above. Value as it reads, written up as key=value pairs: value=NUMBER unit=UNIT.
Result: value=23.1 unit=kWh
